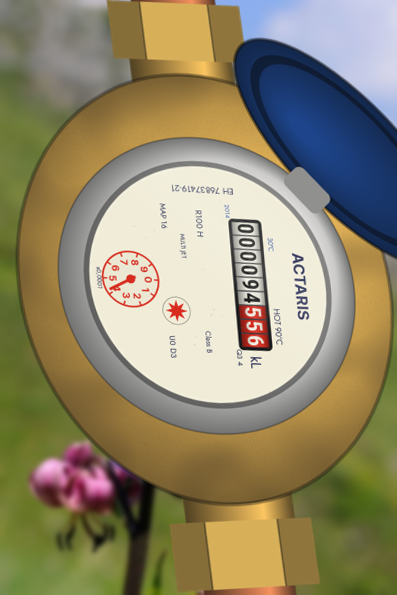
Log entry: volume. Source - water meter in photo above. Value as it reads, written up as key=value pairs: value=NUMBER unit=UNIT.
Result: value=94.5564 unit=kL
